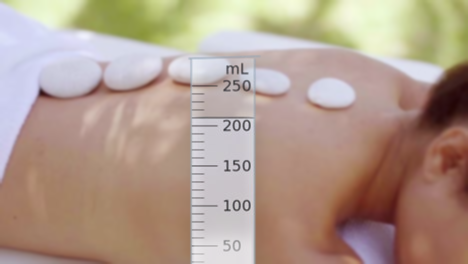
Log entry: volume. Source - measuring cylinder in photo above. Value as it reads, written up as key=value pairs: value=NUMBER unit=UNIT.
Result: value=210 unit=mL
